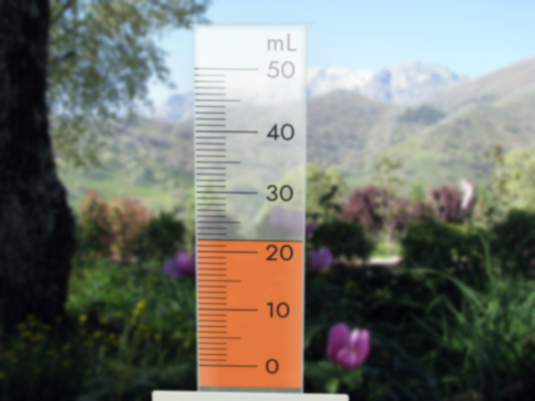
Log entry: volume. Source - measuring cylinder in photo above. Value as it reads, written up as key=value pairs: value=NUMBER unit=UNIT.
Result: value=22 unit=mL
